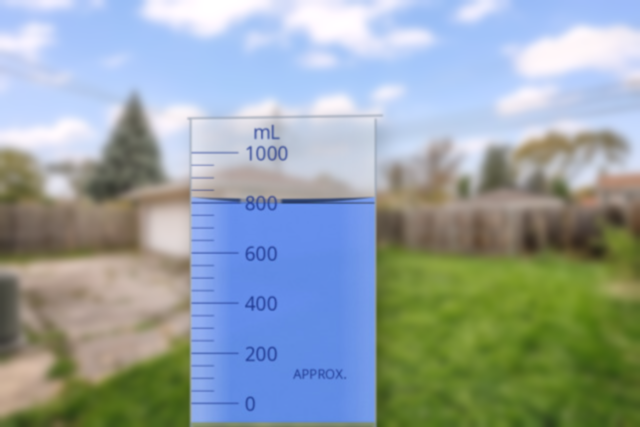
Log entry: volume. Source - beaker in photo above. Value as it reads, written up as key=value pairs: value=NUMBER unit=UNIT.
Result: value=800 unit=mL
